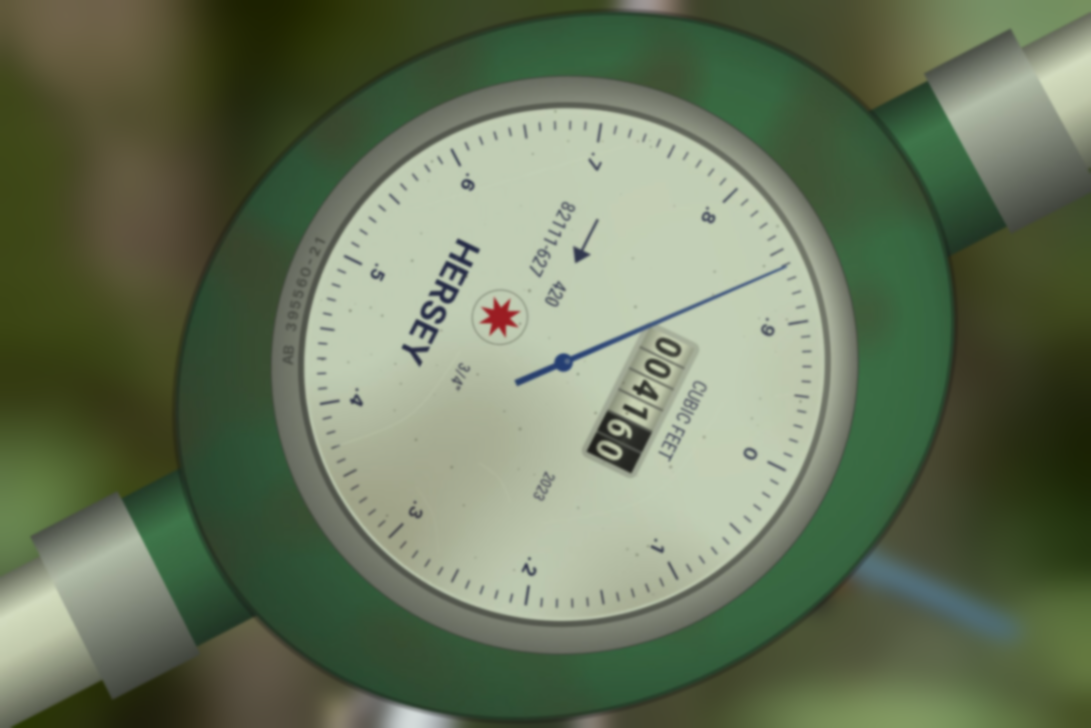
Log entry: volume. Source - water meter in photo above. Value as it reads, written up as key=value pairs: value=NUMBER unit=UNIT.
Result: value=4159.86 unit=ft³
